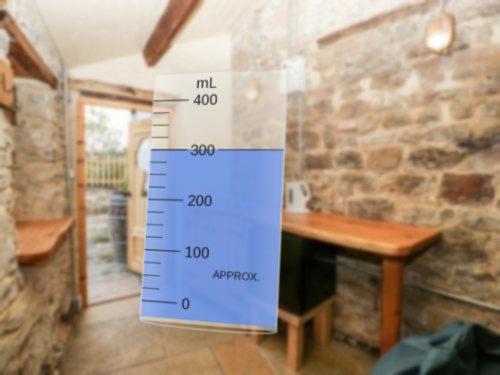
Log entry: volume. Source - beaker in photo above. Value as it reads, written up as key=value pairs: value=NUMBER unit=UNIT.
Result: value=300 unit=mL
